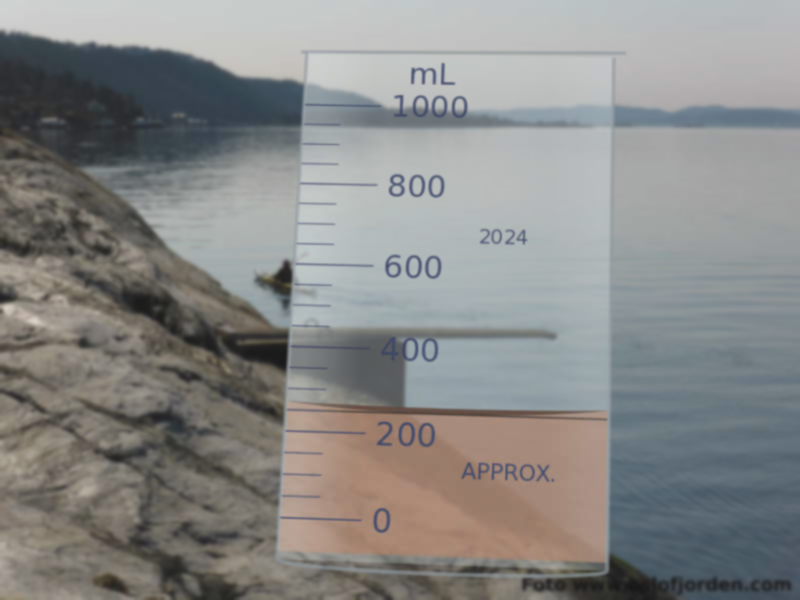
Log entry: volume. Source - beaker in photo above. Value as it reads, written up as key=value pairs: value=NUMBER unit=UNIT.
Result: value=250 unit=mL
